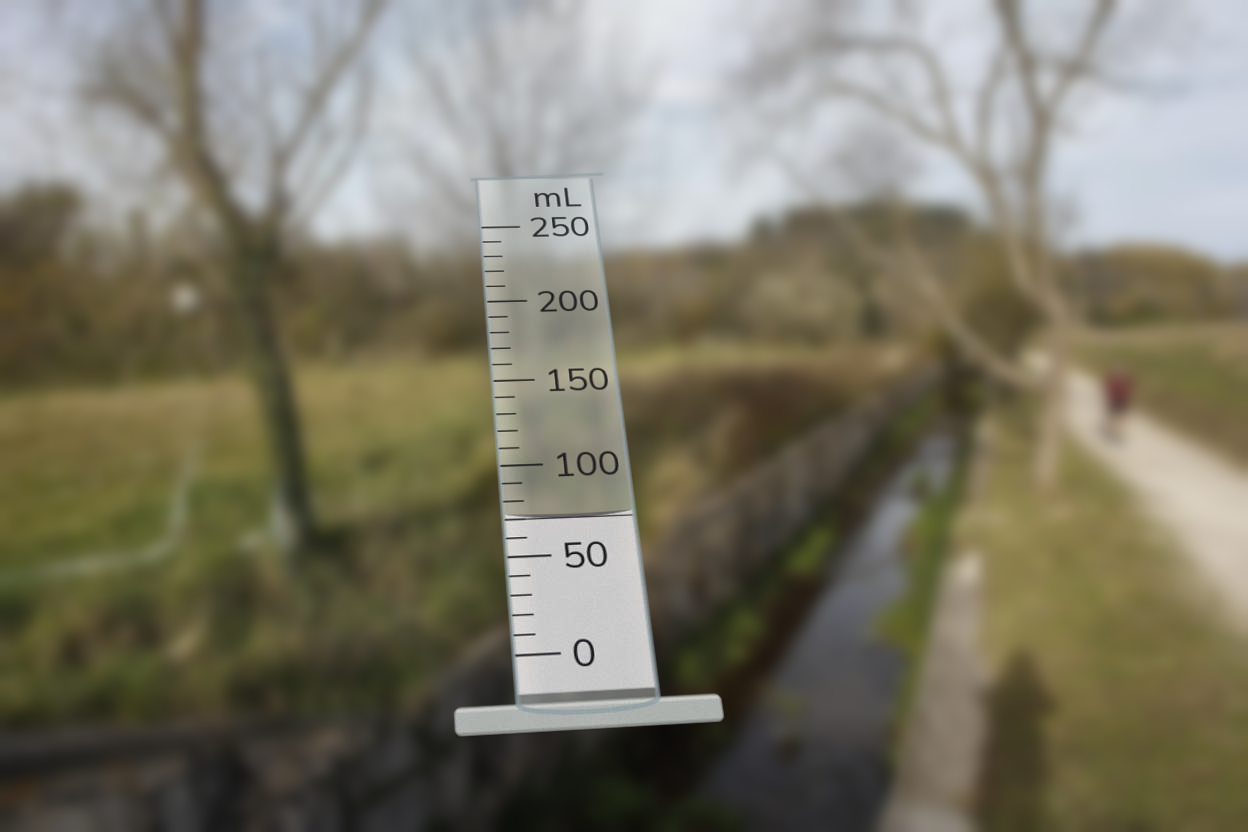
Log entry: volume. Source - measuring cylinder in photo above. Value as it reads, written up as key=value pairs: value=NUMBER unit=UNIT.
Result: value=70 unit=mL
